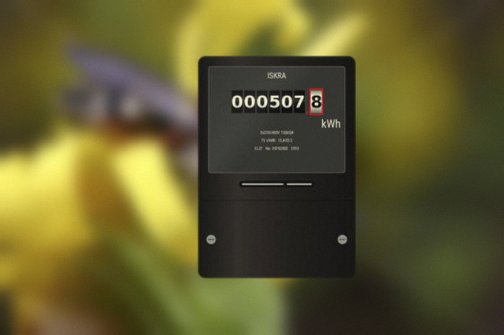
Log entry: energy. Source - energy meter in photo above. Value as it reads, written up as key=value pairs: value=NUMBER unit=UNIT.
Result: value=507.8 unit=kWh
